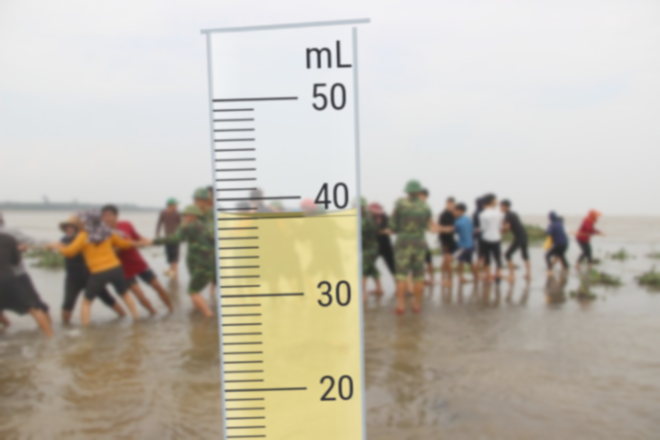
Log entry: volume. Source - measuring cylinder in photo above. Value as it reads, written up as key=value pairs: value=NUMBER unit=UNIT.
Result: value=38 unit=mL
